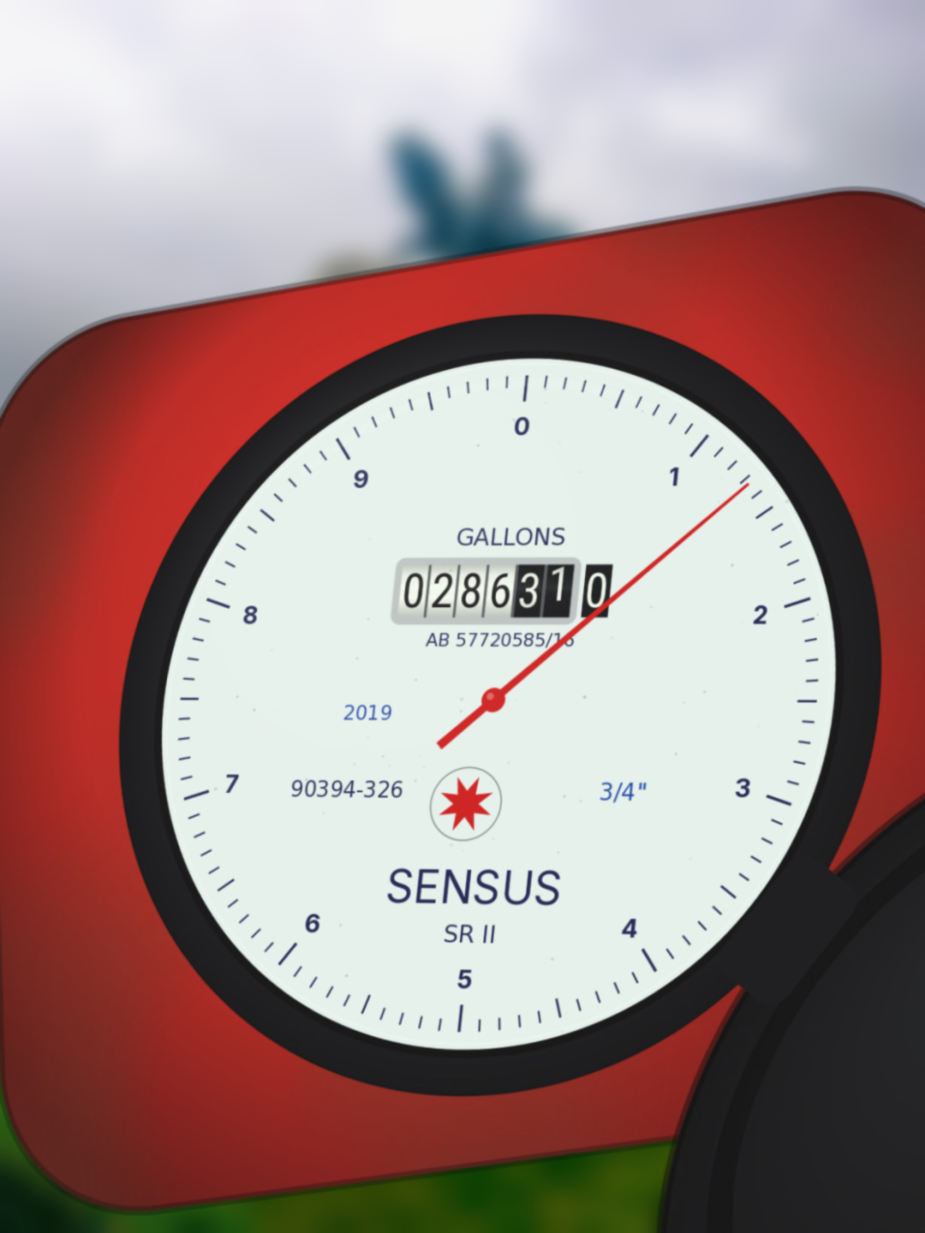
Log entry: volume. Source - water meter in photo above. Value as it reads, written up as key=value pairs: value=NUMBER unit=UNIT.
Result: value=286311.3 unit=gal
